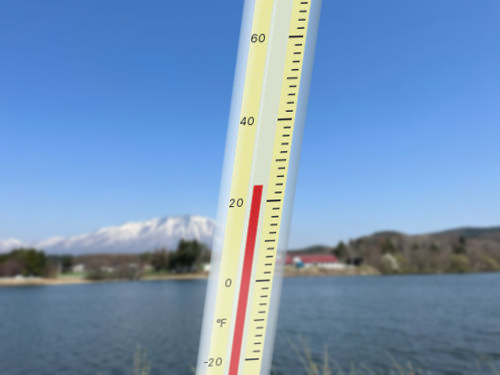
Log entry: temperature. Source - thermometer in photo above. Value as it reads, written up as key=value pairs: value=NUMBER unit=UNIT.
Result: value=24 unit=°F
